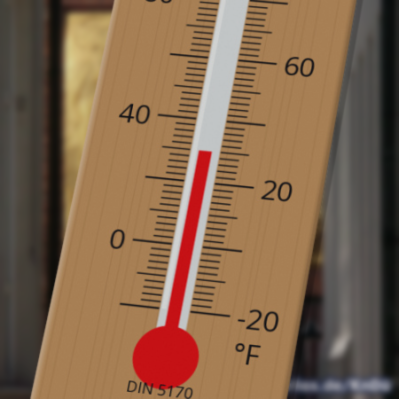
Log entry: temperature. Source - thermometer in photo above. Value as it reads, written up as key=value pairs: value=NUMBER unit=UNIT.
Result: value=30 unit=°F
